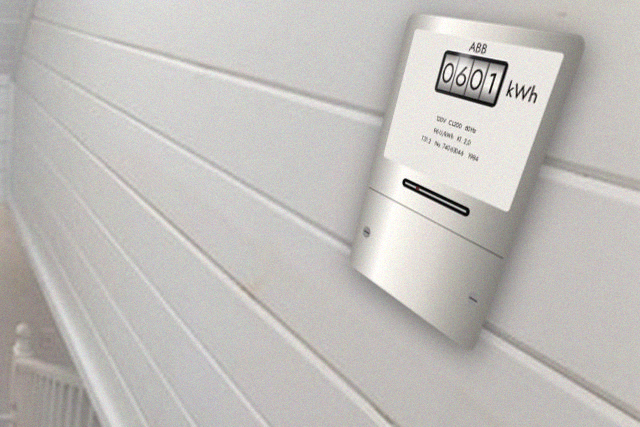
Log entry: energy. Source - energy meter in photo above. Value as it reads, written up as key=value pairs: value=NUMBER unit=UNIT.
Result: value=601 unit=kWh
